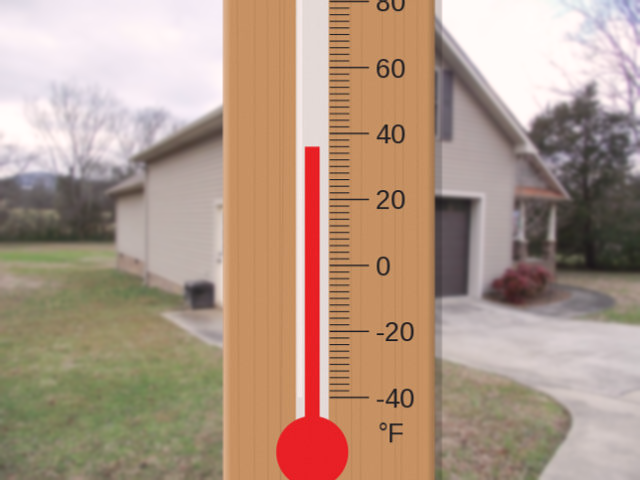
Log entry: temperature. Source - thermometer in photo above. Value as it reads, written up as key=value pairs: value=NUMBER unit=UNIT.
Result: value=36 unit=°F
